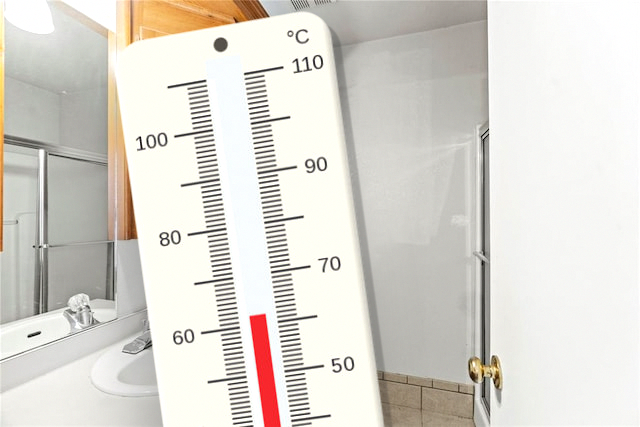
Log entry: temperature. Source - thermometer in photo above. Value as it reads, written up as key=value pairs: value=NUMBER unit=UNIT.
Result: value=62 unit=°C
